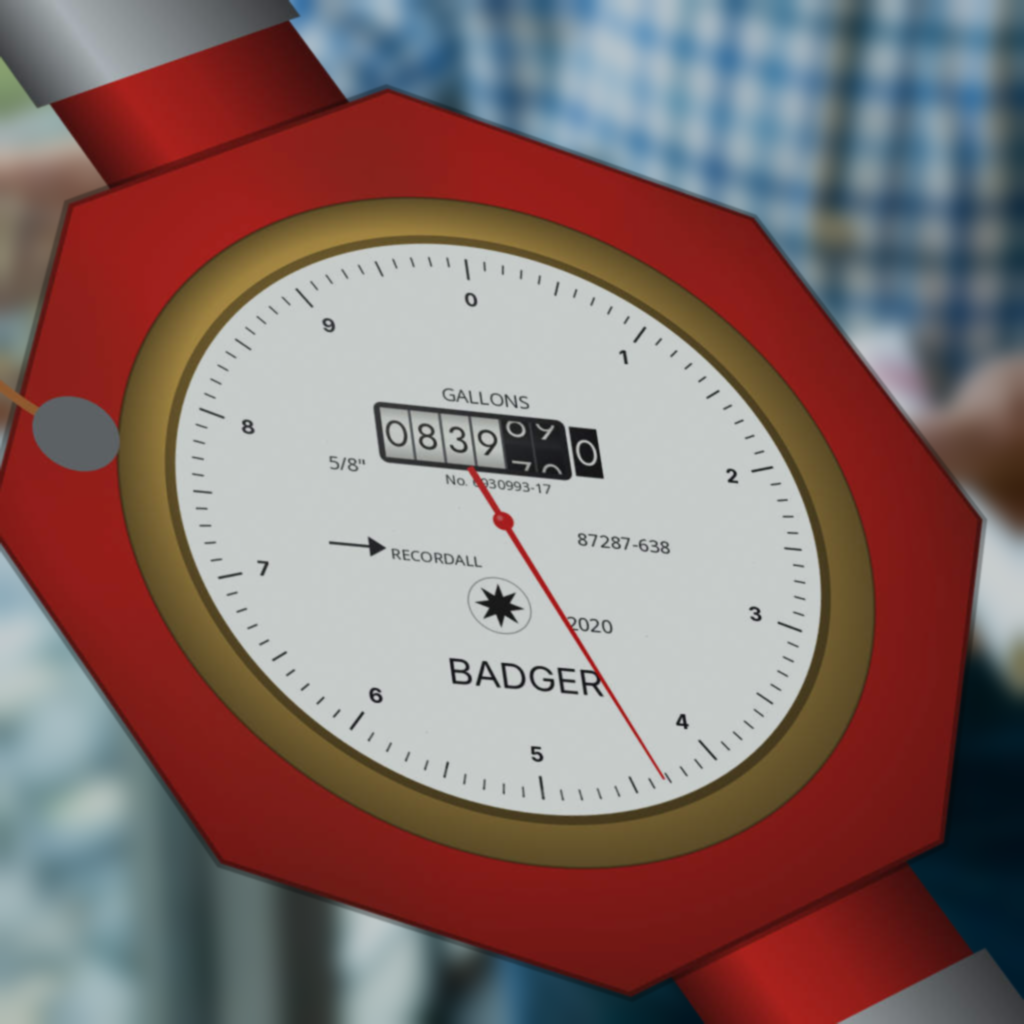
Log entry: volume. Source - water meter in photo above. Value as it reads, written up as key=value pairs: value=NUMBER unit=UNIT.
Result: value=839694.3 unit=gal
